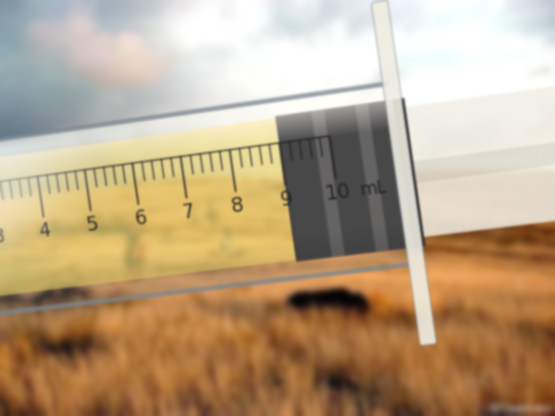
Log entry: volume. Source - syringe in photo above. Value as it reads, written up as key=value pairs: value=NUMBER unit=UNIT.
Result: value=9 unit=mL
